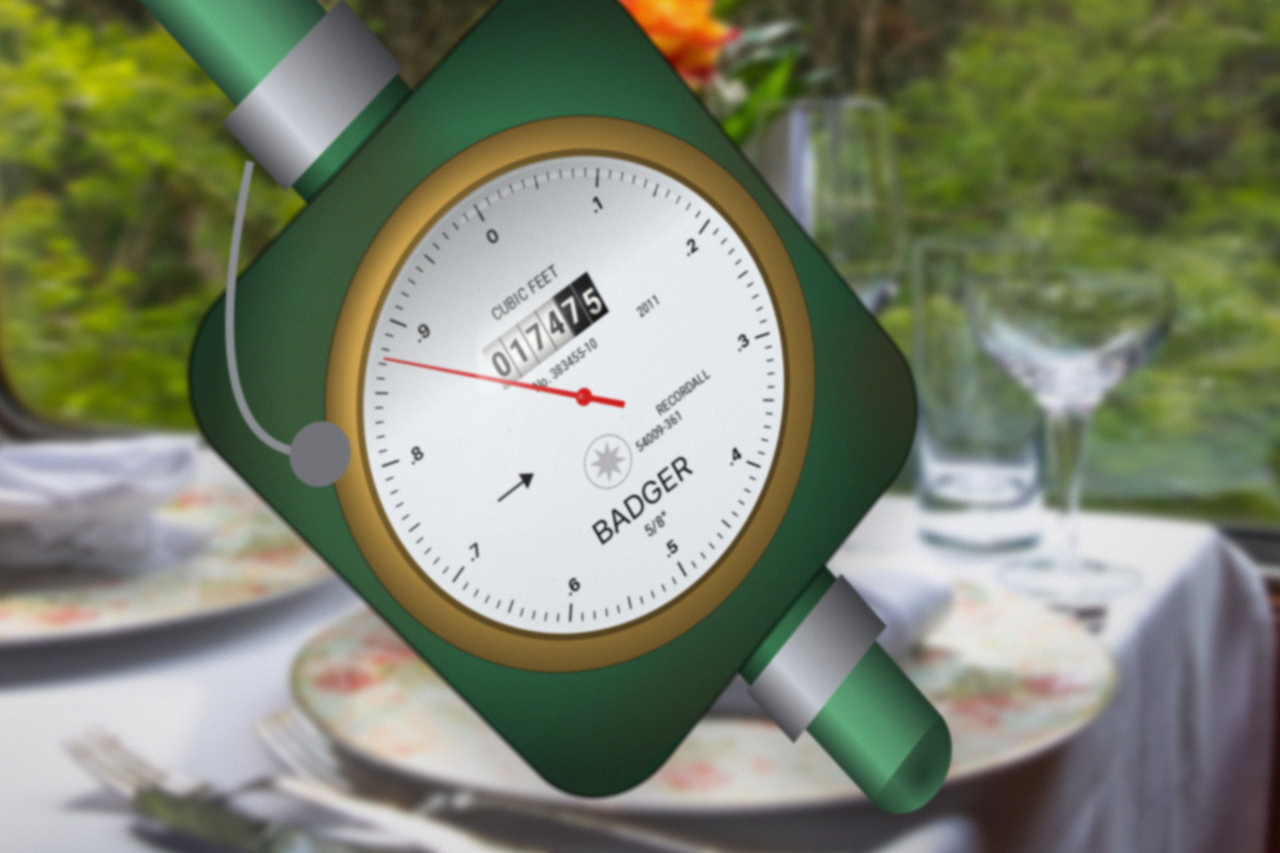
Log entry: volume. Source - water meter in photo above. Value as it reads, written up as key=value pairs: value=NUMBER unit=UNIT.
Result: value=17474.87 unit=ft³
